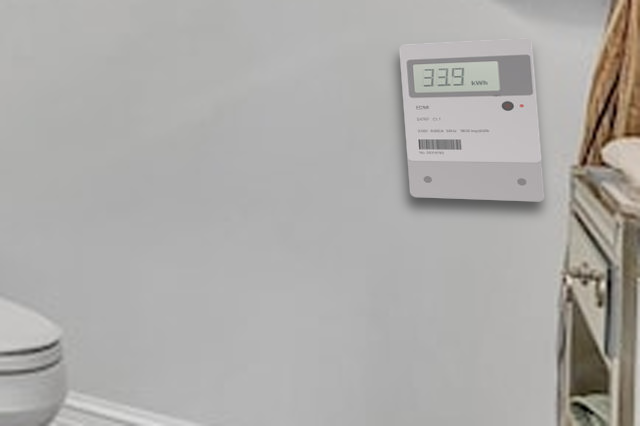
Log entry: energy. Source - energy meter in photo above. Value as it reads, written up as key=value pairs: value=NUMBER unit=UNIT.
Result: value=33.9 unit=kWh
